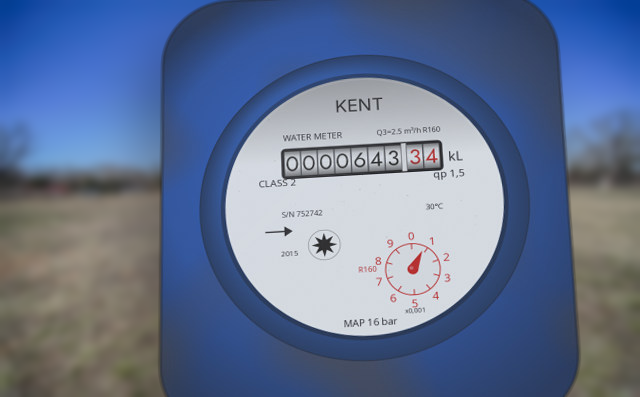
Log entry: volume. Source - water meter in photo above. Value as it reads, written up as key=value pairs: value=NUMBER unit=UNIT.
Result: value=643.340 unit=kL
